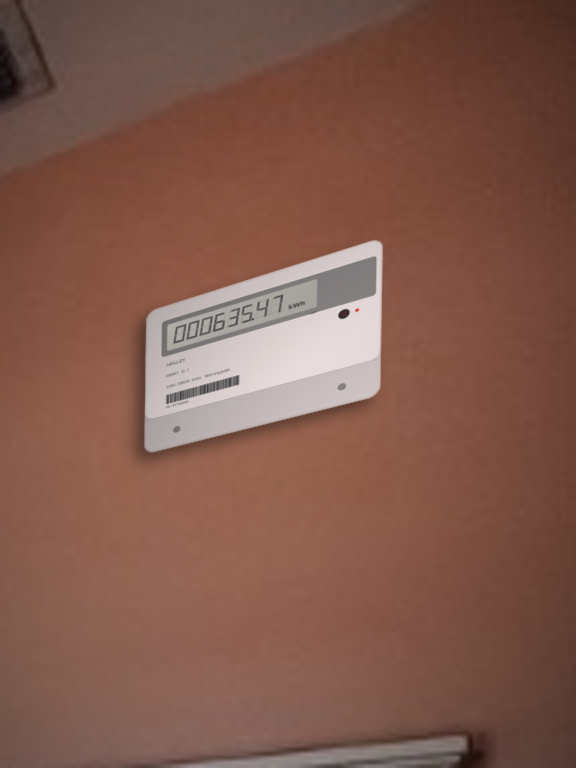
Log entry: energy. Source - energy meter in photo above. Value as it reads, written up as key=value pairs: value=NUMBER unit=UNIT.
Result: value=635.47 unit=kWh
